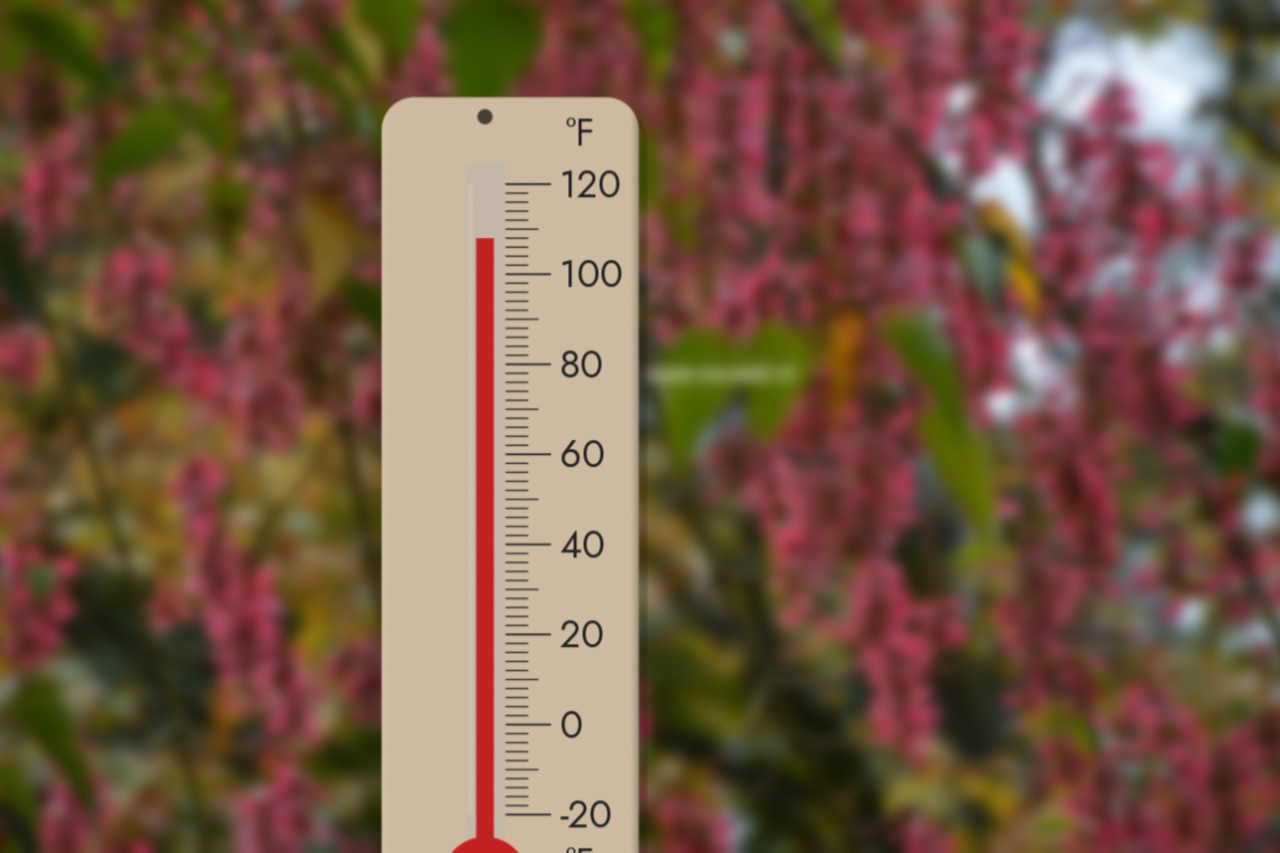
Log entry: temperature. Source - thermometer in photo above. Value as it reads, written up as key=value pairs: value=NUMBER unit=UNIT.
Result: value=108 unit=°F
